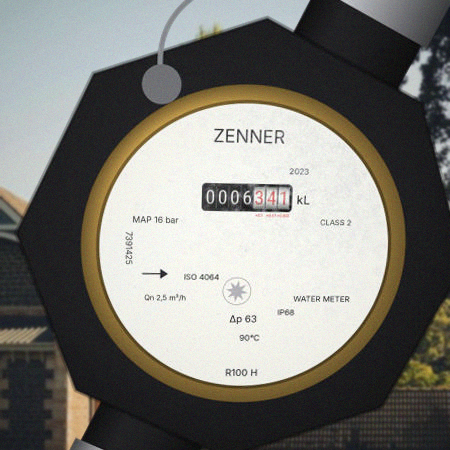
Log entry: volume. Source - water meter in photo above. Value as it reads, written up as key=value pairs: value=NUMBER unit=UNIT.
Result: value=6.341 unit=kL
